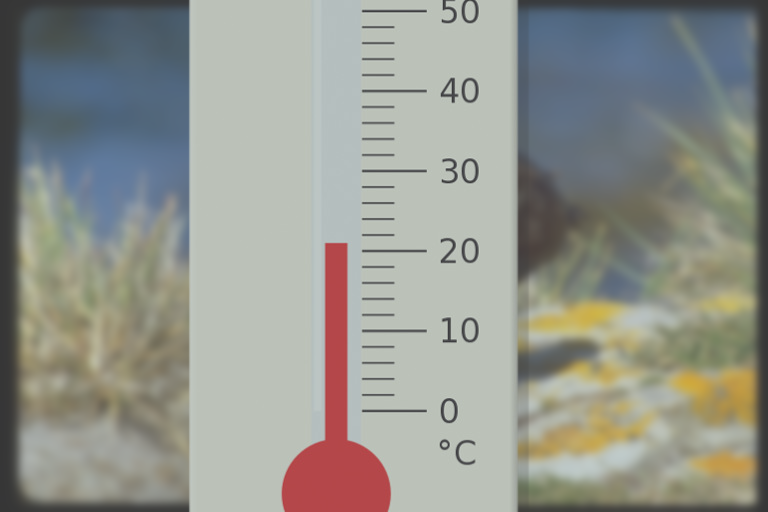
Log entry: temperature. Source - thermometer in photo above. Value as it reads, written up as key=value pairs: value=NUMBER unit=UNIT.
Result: value=21 unit=°C
